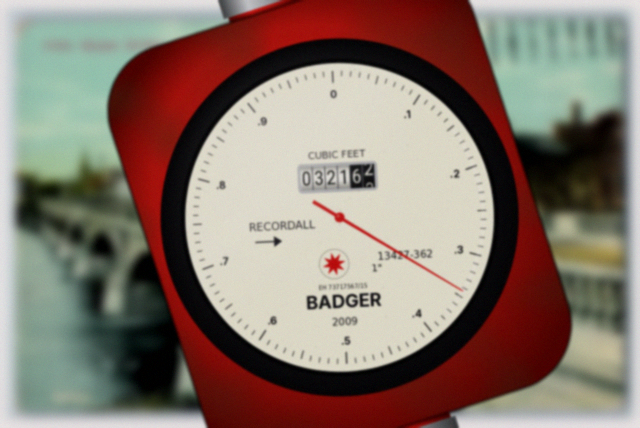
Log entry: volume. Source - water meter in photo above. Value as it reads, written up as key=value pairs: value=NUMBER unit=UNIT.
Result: value=32162.34 unit=ft³
